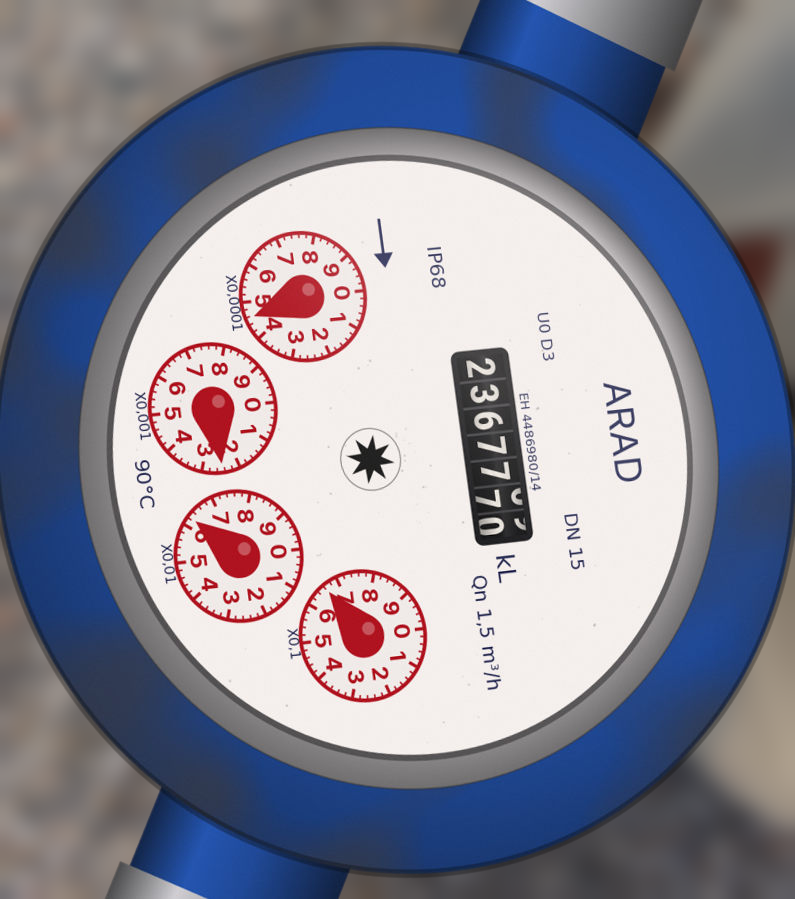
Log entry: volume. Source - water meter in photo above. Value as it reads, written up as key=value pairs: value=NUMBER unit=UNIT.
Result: value=2367769.6624 unit=kL
